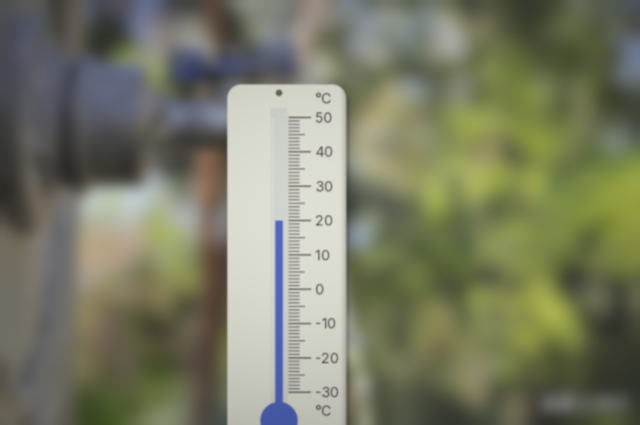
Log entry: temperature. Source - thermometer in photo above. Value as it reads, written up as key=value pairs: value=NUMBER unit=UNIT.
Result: value=20 unit=°C
